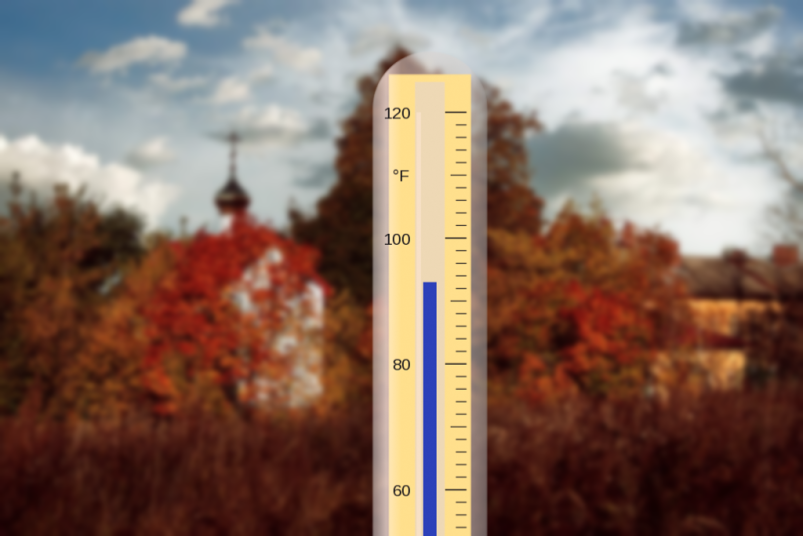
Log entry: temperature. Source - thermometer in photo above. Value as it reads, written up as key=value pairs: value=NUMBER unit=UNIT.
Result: value=93 unit=°F
